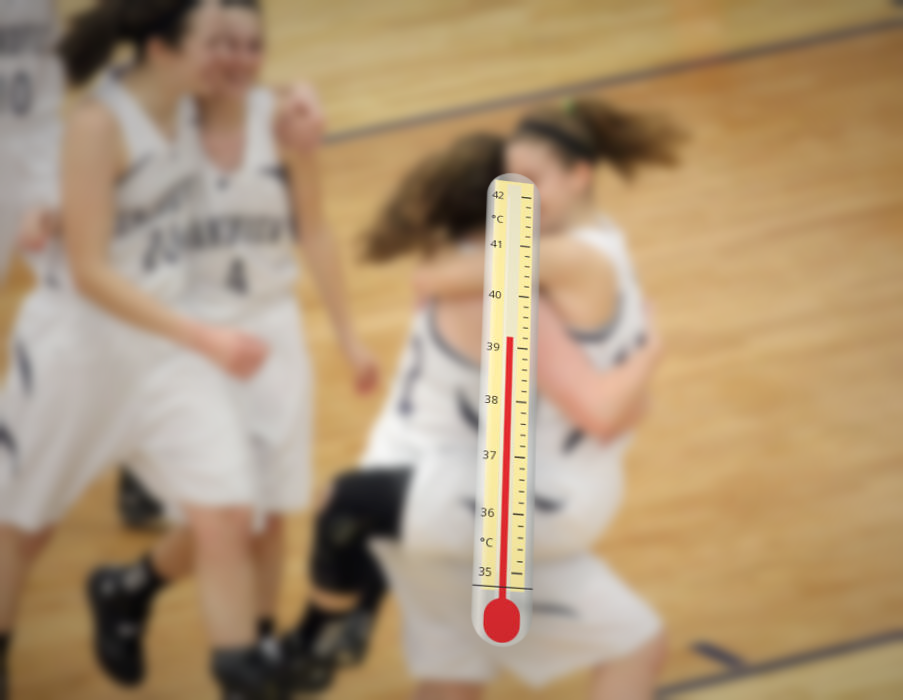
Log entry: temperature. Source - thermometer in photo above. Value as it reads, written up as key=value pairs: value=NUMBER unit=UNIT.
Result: value=39.2 unit=°C
